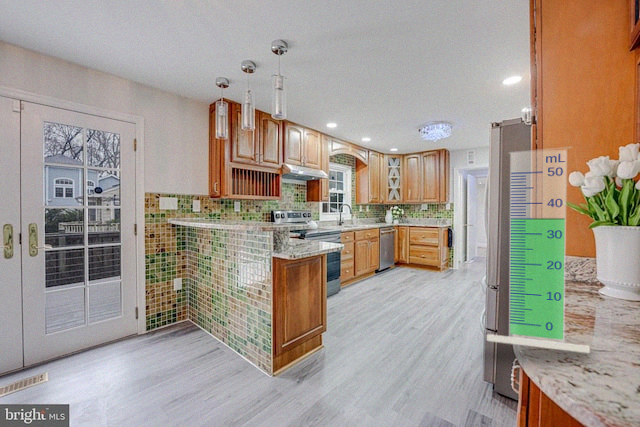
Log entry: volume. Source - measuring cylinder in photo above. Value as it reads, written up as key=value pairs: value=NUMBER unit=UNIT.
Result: value=35 unit=mL
